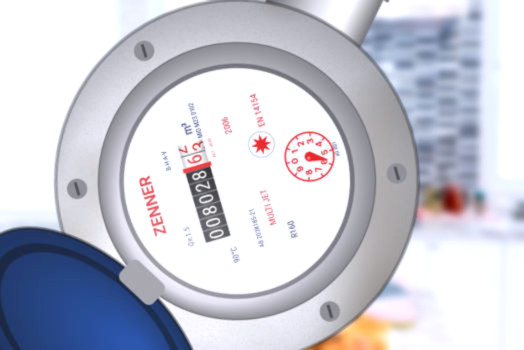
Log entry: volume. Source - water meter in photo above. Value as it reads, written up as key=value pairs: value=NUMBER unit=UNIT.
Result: value=8028.625 unit=m³
